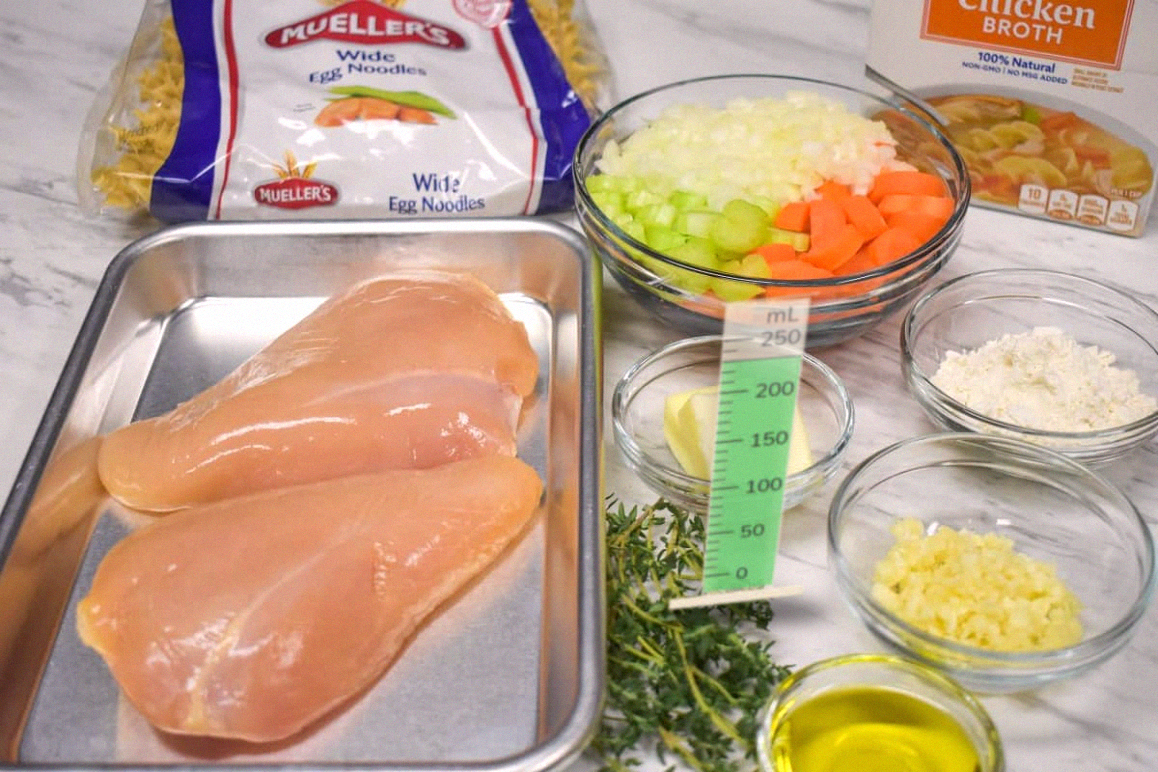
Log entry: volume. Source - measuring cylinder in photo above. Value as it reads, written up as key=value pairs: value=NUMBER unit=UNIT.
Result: value=230 unit=mL
